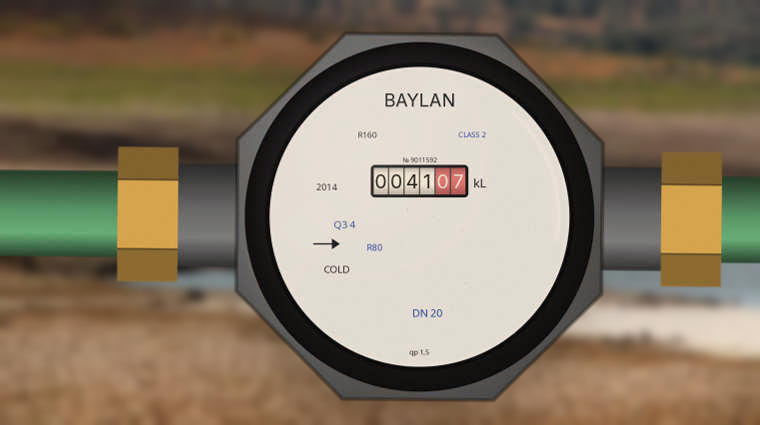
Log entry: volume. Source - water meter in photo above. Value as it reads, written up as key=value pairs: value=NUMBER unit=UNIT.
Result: value=41.07 unit=kL
